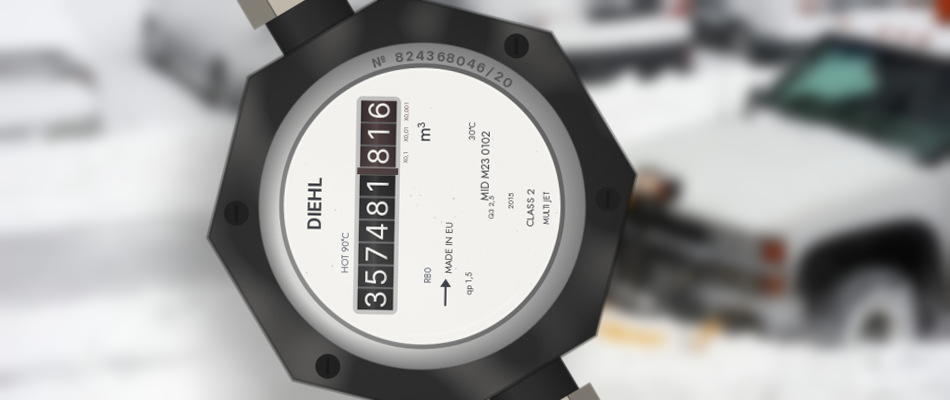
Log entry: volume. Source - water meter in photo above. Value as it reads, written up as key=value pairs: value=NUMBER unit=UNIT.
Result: value=357481.816 unit=m³
